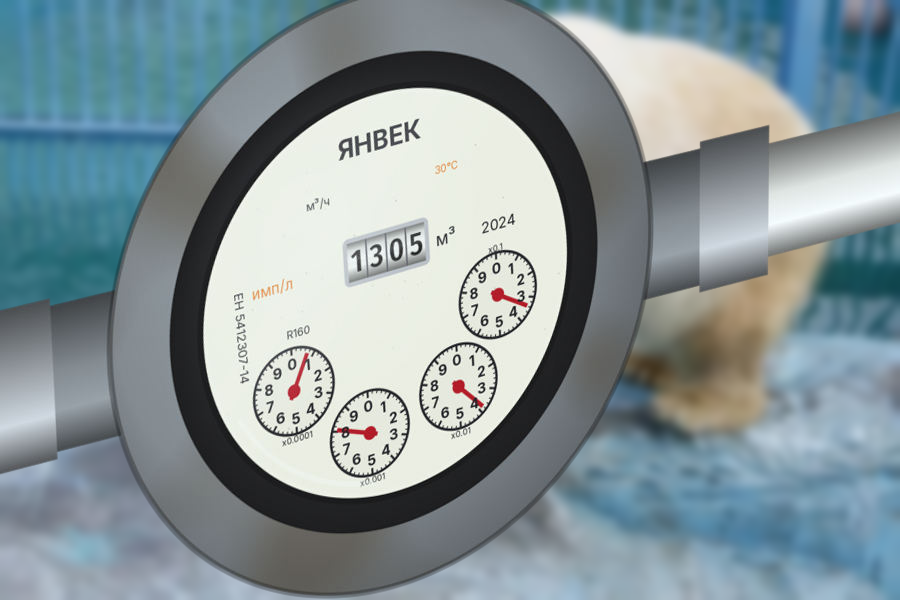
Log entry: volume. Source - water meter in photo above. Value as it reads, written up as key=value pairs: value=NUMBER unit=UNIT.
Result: value=1305.3380 unit=m³
